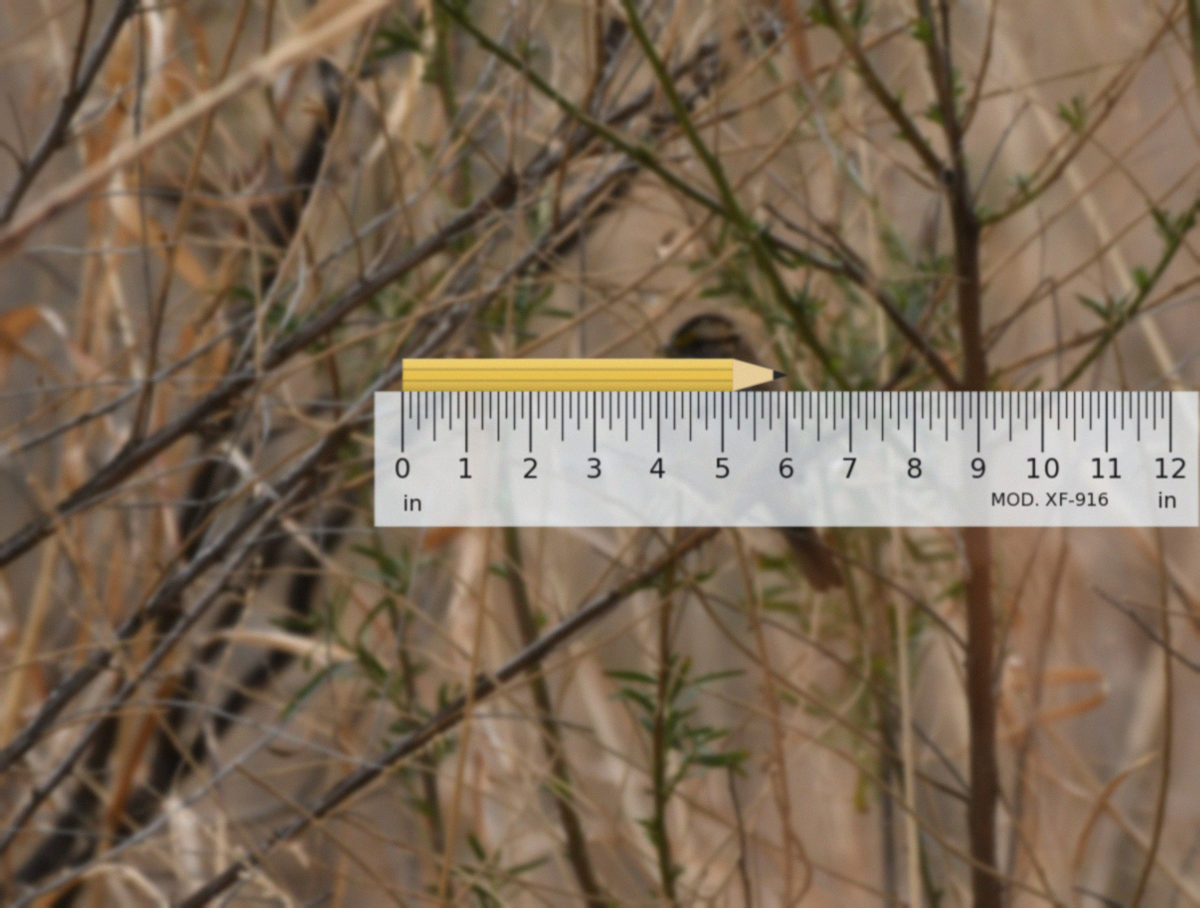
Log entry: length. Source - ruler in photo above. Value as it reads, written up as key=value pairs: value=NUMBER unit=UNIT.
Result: value=6 unit=in
